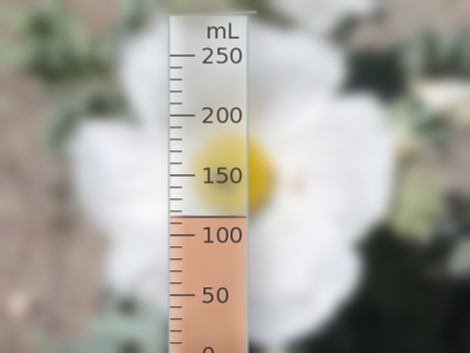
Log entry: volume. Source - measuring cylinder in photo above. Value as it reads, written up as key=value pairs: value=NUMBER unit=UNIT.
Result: value=115 unit=mL
